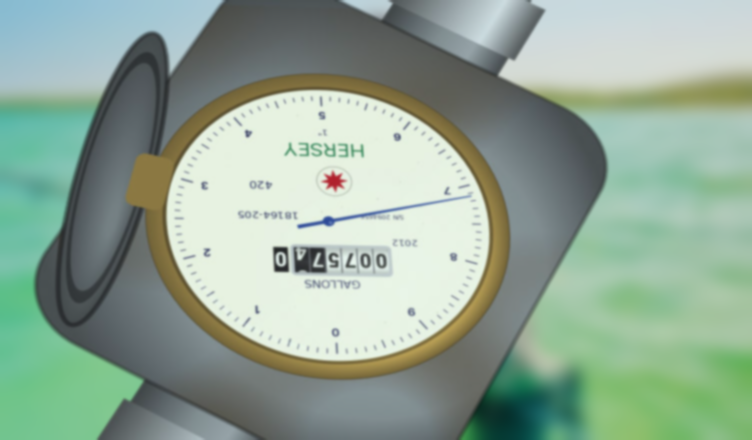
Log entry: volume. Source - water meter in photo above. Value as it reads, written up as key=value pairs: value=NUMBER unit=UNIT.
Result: value=75737.1 unit=gal
